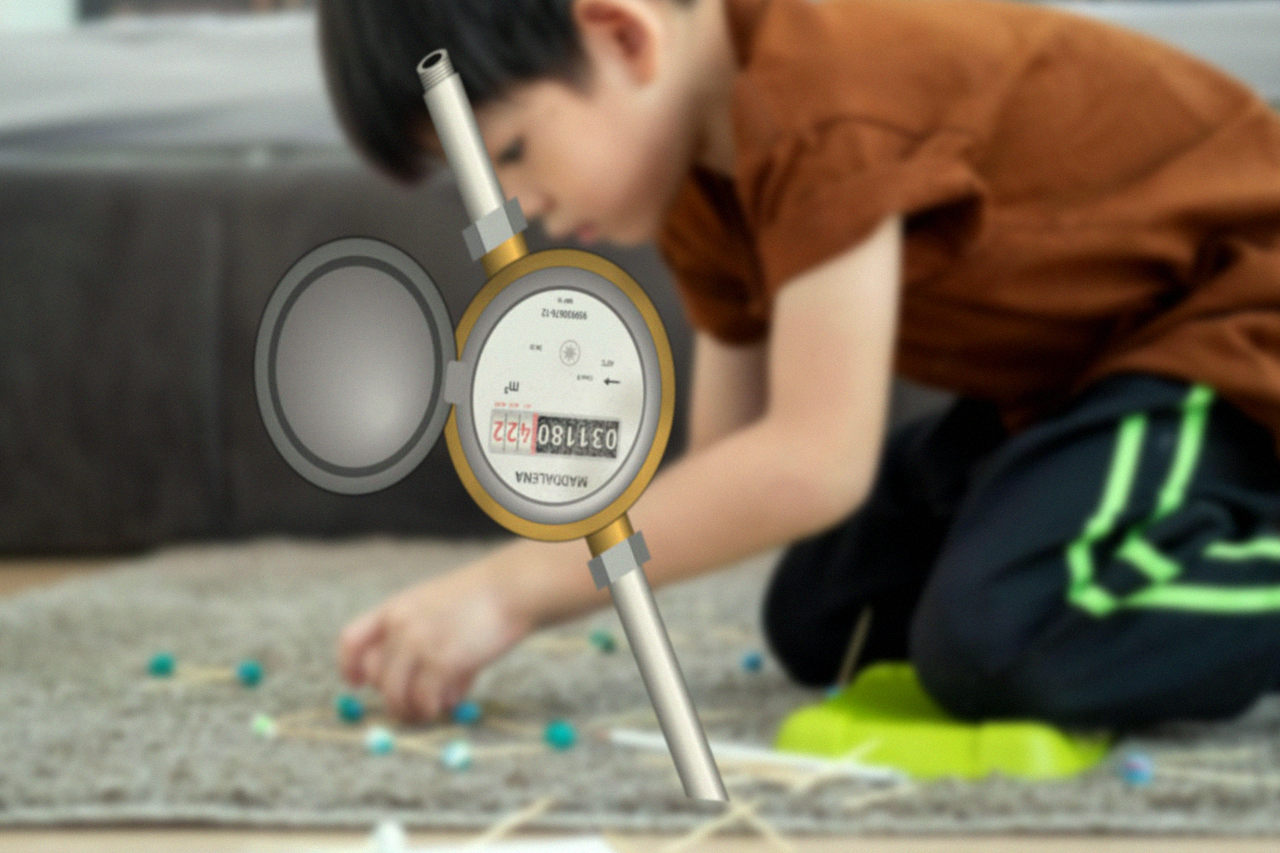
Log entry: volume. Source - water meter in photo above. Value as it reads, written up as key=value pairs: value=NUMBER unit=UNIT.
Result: value=31180.422 unit=m³
